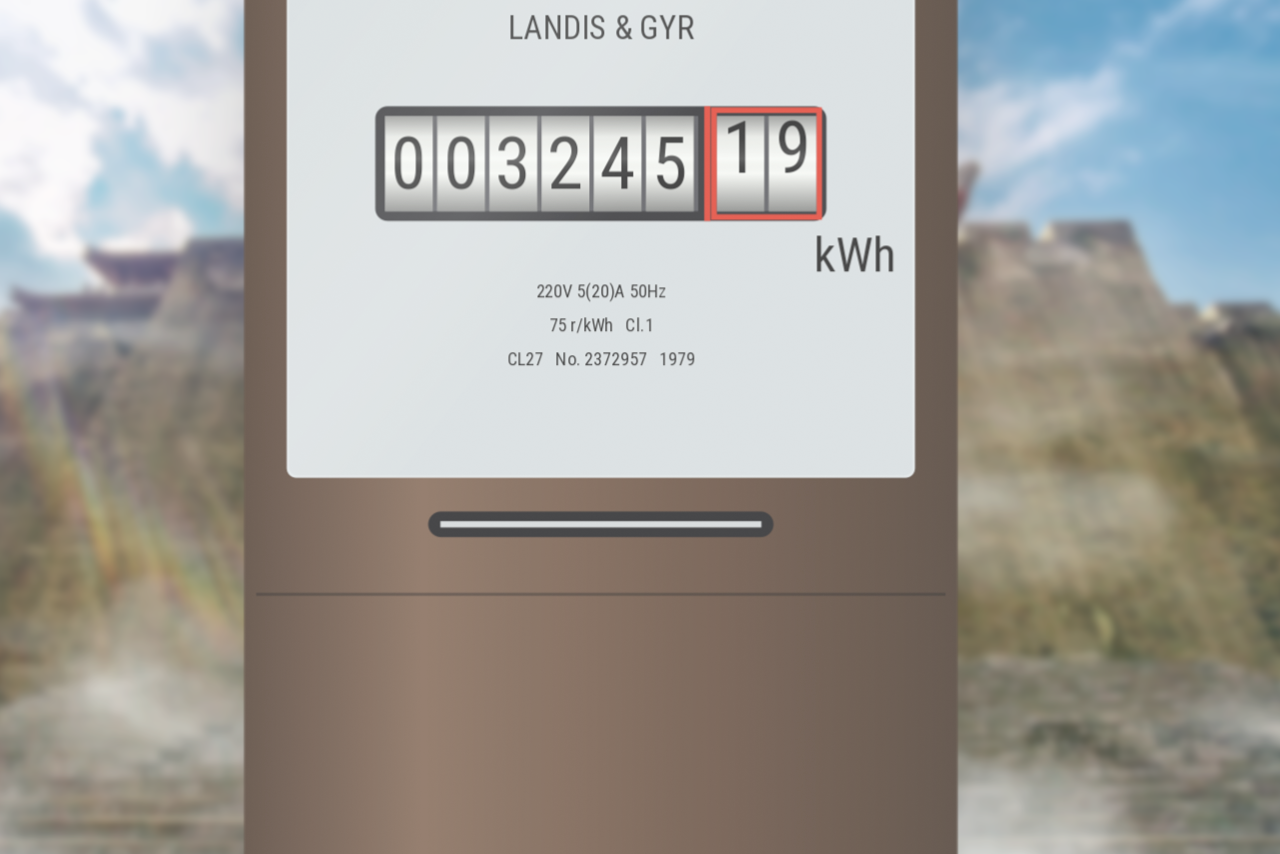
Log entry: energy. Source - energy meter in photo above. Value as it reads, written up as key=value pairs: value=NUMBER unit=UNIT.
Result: value=3245.19 unit=kWh
